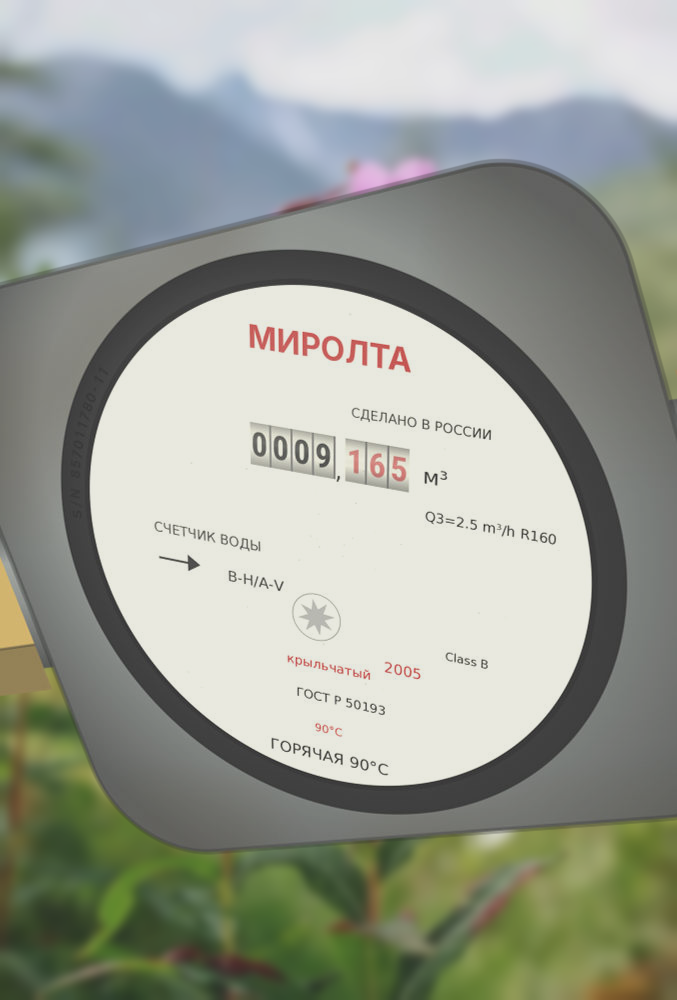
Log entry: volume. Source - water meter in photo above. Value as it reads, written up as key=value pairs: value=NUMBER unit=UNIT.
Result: value=9.165 unit=m³
